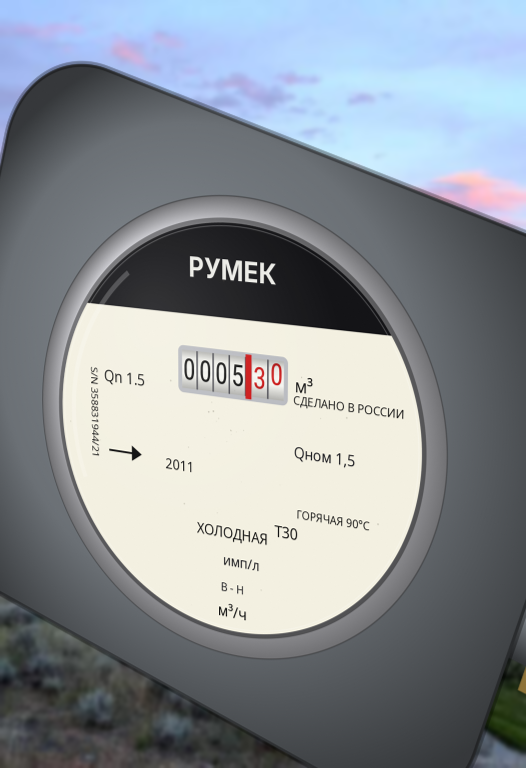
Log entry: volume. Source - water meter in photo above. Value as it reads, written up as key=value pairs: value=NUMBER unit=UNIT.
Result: value=5.30 unit=m³
